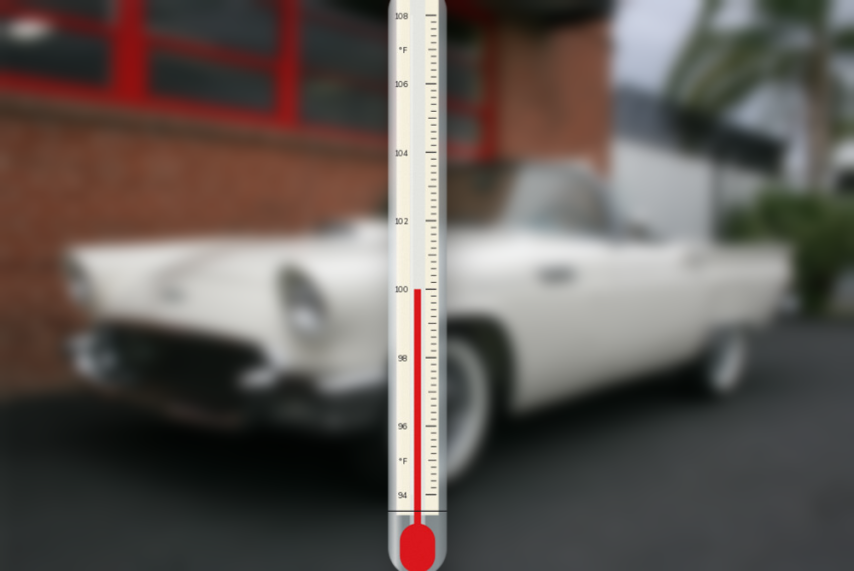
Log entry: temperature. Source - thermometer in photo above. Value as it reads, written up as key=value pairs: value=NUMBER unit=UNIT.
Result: value=100 unit=°F
